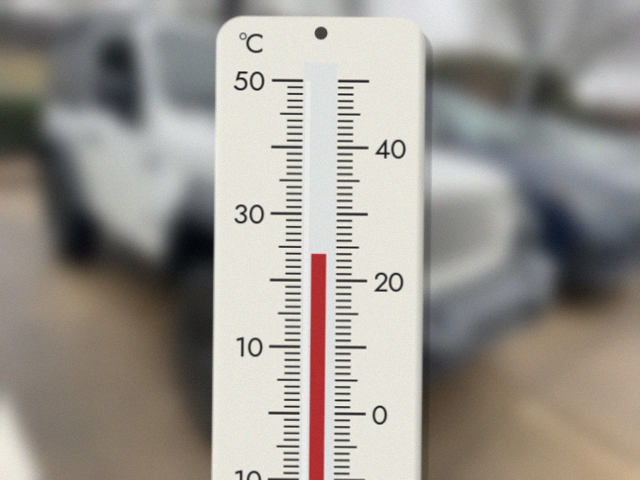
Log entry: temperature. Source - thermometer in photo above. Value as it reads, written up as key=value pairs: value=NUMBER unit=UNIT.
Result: value=24 unit=°C
